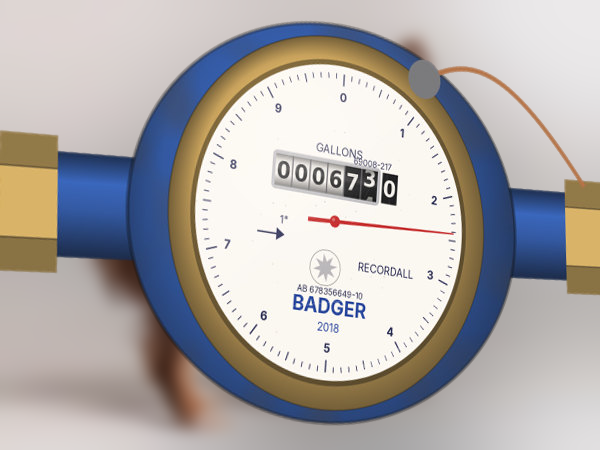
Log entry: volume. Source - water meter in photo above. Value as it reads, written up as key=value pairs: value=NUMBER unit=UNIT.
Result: value=6732.4 unit=gal
